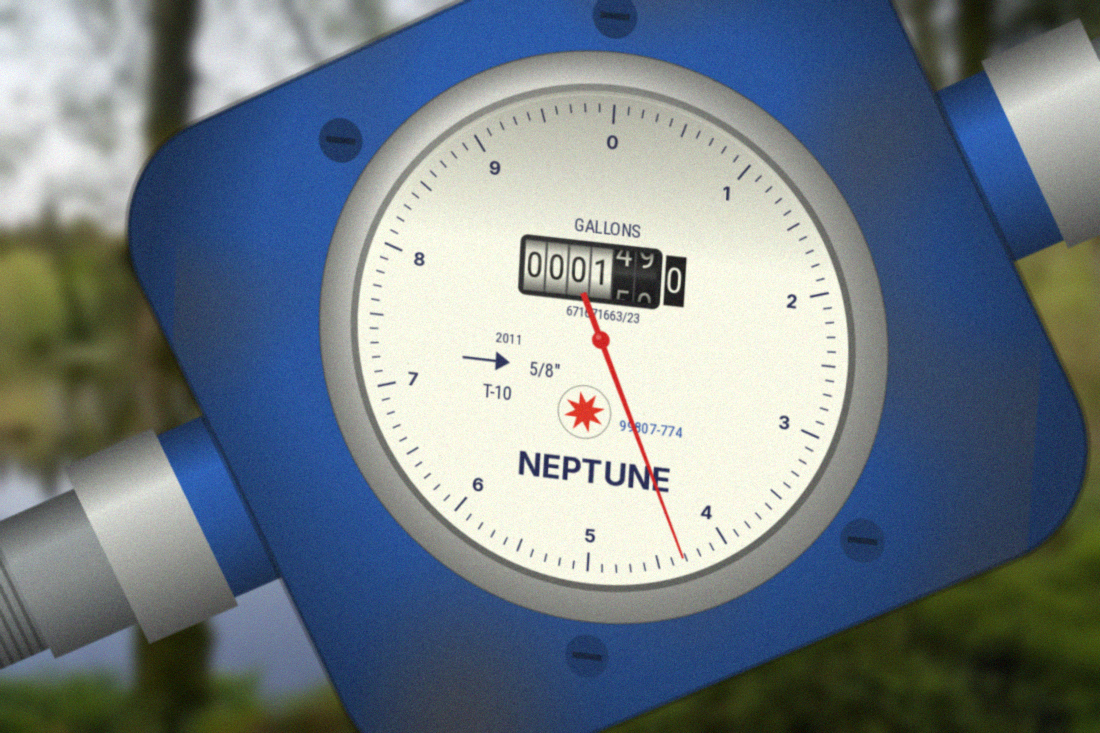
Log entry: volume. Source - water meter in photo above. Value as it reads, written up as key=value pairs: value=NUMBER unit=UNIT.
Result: value=1494.3 unit=gal
